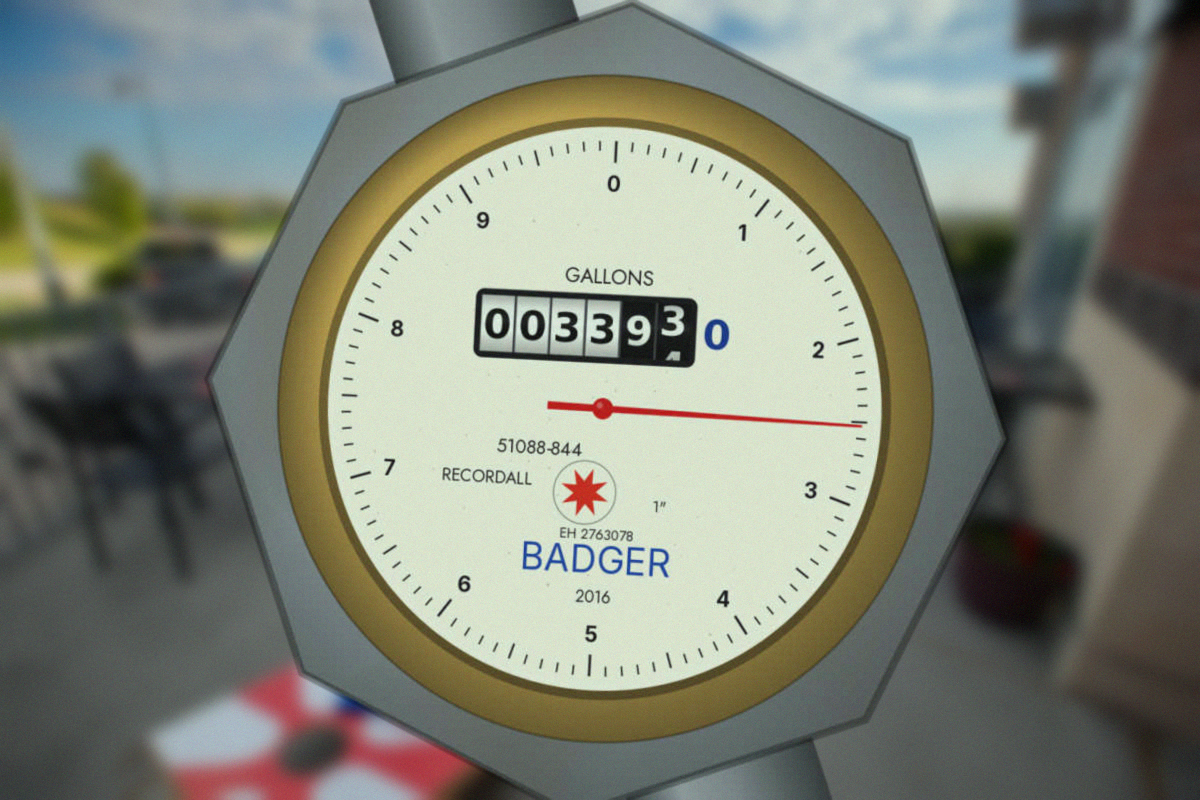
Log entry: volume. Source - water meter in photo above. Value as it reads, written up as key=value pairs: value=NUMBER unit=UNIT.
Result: value=33932.5 unit=gal
